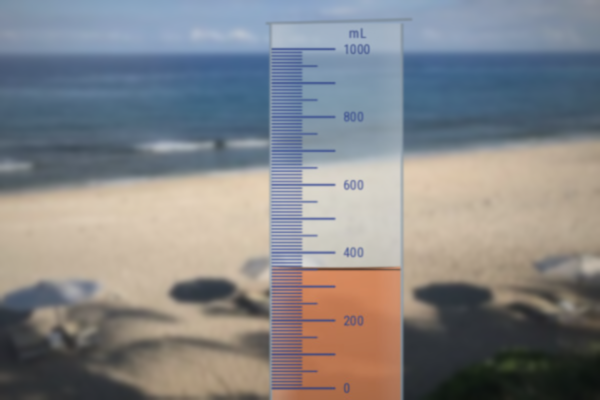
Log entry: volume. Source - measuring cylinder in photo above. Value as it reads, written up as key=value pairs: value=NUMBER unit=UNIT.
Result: value=350 unit=mL
